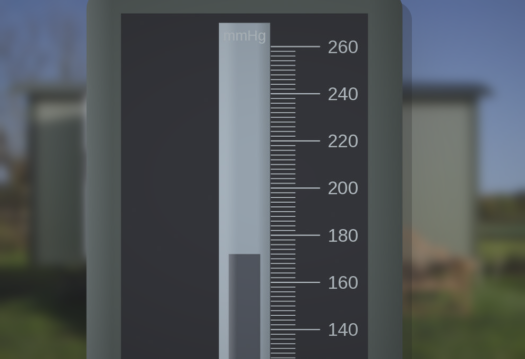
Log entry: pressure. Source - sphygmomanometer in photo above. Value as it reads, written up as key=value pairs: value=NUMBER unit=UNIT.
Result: value=172 unit=mmHg
